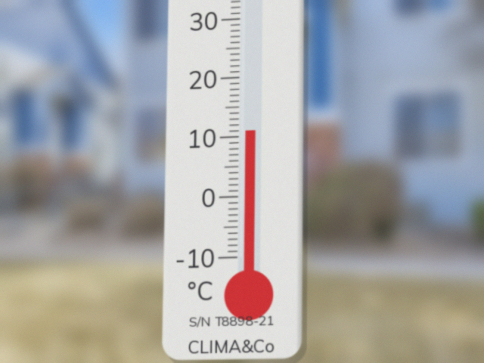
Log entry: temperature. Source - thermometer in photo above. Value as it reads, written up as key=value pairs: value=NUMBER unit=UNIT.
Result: value=11 unit=°C
